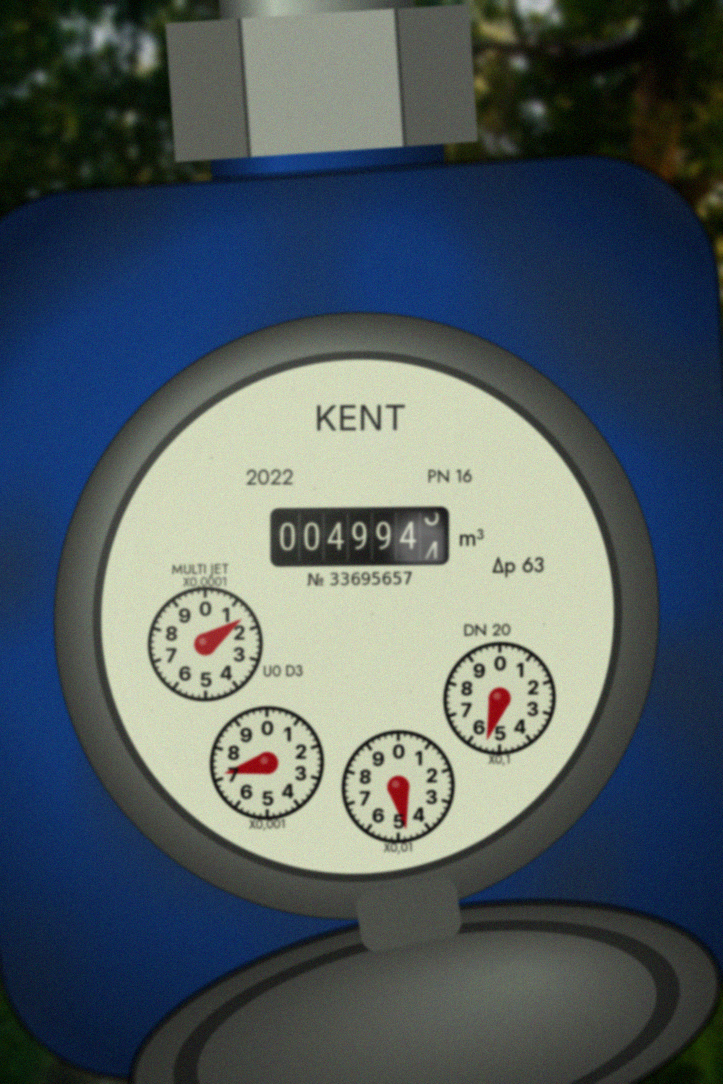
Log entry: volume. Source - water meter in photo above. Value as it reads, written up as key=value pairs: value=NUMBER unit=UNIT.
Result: value=49943.5471 unit=m³
